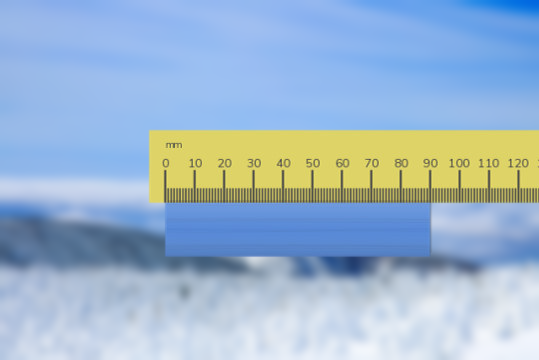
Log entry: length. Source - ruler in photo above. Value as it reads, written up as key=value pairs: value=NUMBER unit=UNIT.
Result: value=90 unit=mm
